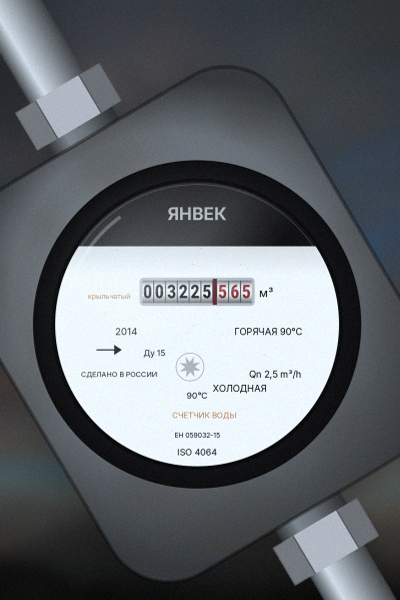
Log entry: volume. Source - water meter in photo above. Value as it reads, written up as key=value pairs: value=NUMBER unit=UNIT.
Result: value=3225.565 unit=m³
